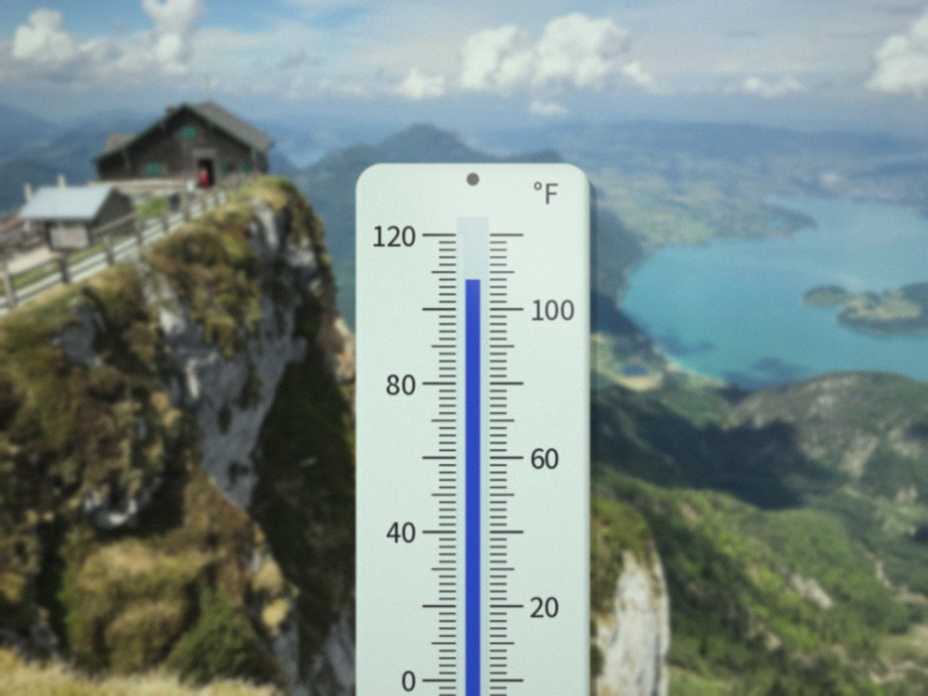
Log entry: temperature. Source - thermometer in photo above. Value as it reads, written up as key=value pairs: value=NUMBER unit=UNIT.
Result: value=108 unit=°F
